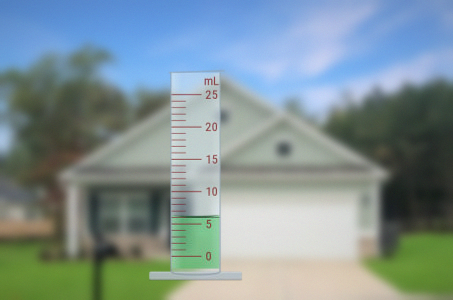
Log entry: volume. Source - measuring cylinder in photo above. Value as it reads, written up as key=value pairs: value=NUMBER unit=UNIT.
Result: value=6 unit=mL
